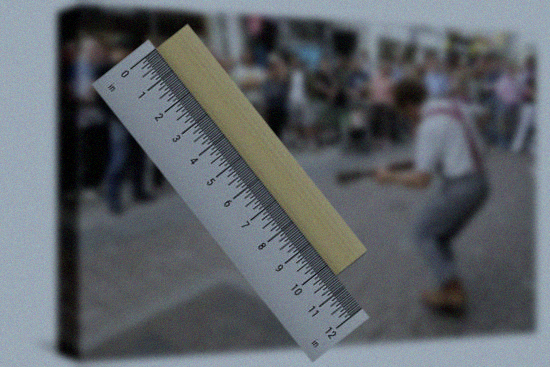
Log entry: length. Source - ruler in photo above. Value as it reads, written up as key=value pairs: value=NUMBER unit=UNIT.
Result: value=10.5 unit=in
